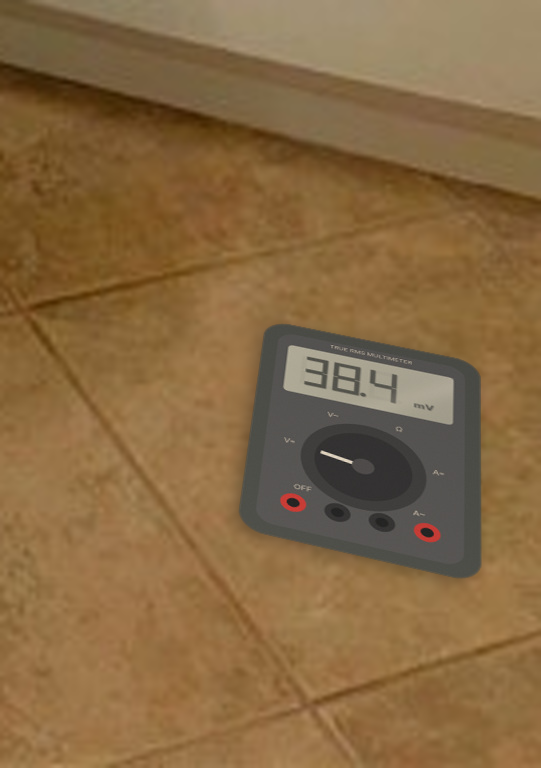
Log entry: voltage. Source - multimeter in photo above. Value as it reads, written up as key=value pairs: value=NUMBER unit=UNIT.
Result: value=38.4 unit=mV
